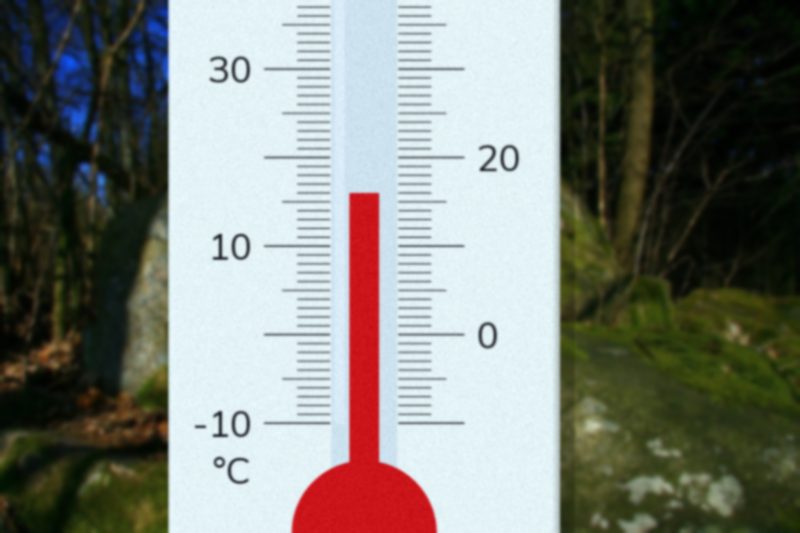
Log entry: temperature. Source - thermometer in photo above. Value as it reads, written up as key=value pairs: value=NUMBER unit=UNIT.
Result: value=16 unit=°C
